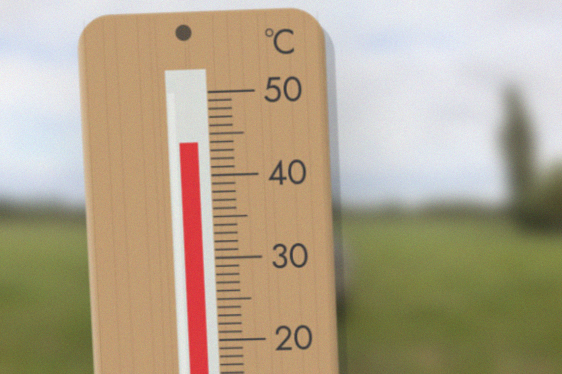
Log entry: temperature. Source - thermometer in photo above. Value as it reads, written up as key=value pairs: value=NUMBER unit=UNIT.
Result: value=44 unit=°C
